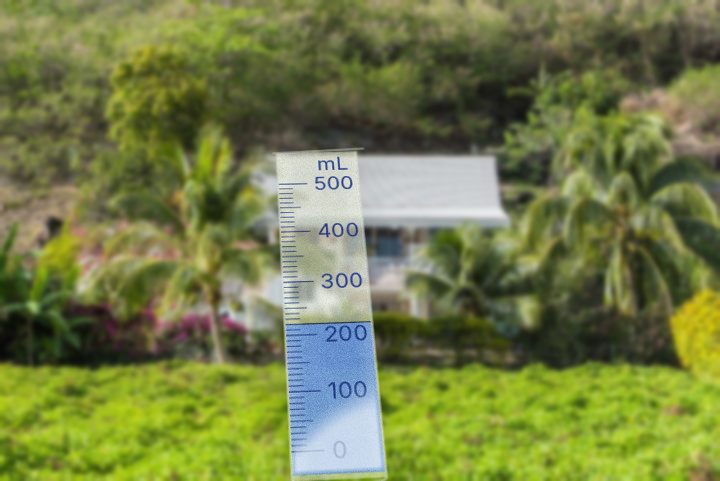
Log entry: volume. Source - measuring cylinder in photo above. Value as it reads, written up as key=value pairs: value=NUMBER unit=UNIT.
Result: value=220 unit=mL
